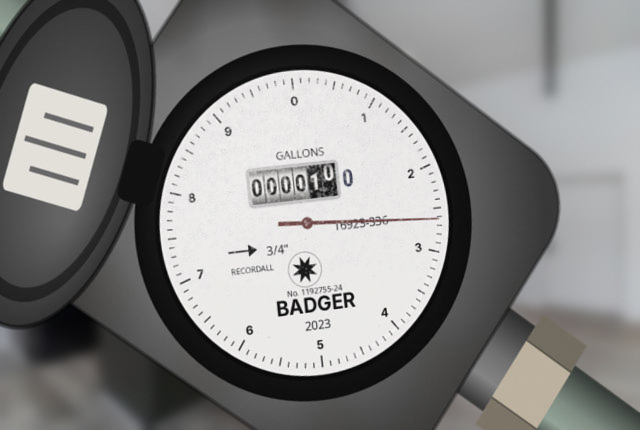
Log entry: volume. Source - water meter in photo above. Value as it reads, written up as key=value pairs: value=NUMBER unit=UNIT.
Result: value=102.6 unit=gal
